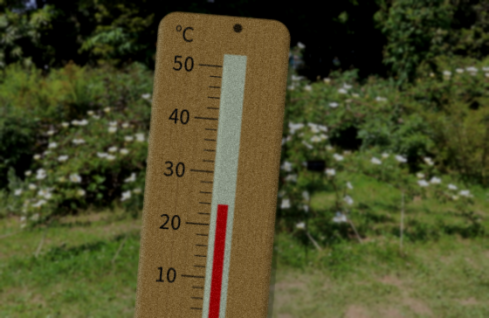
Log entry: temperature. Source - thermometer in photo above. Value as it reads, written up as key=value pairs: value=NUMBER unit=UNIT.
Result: value=24 unit=°C
